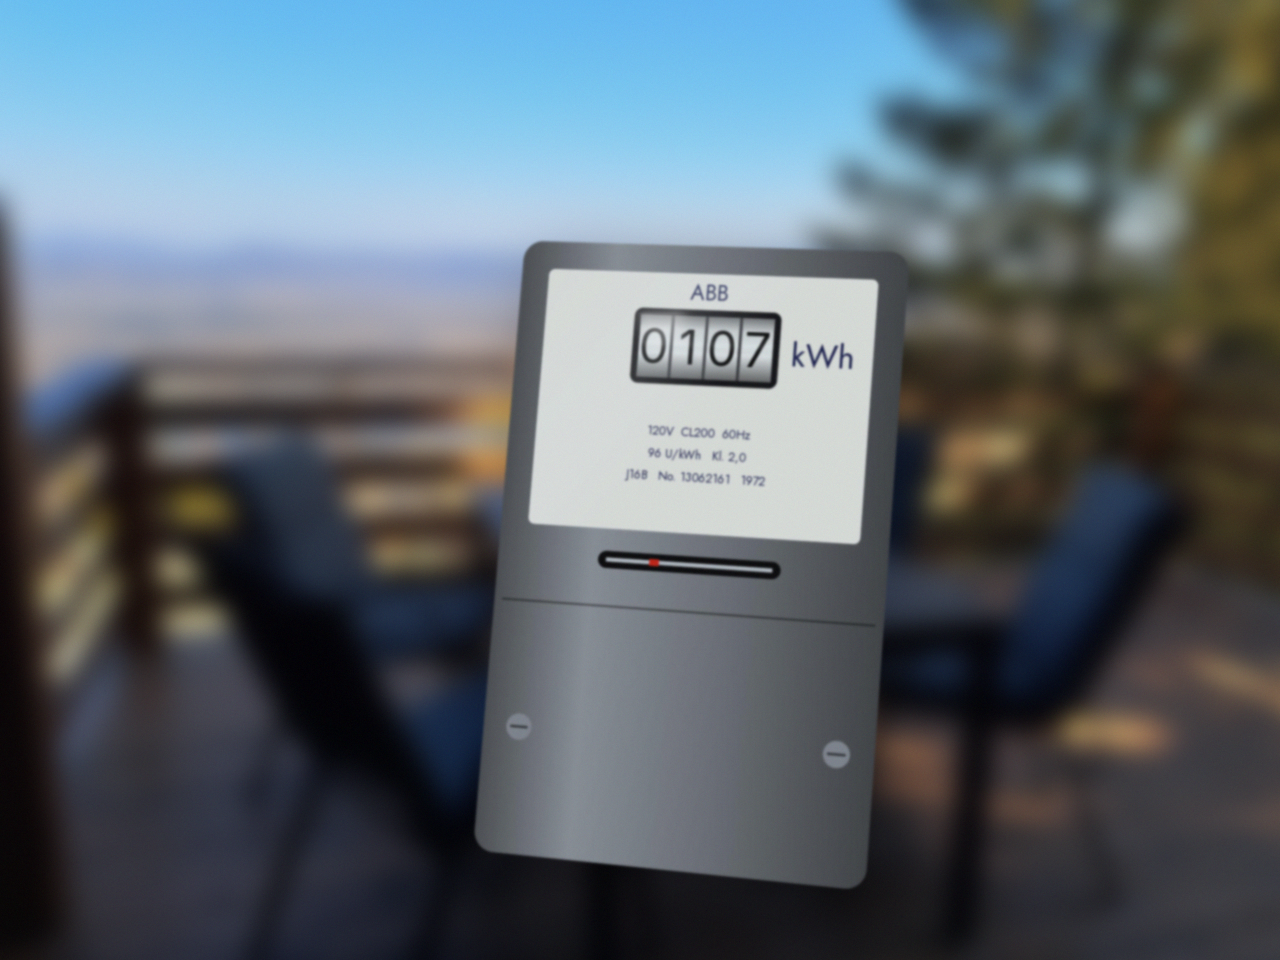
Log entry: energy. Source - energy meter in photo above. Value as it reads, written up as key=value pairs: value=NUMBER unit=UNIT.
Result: value=107 unit=kWh
